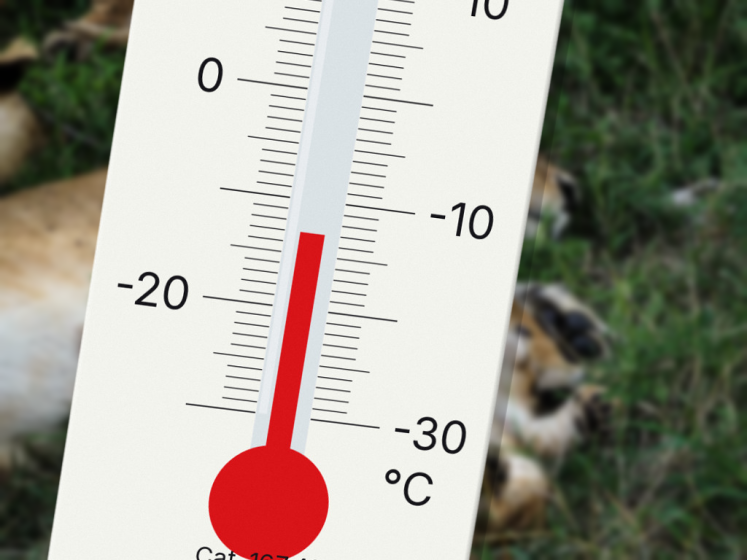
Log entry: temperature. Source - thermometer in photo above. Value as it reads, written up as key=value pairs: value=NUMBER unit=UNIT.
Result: value=-13 unit=°C
